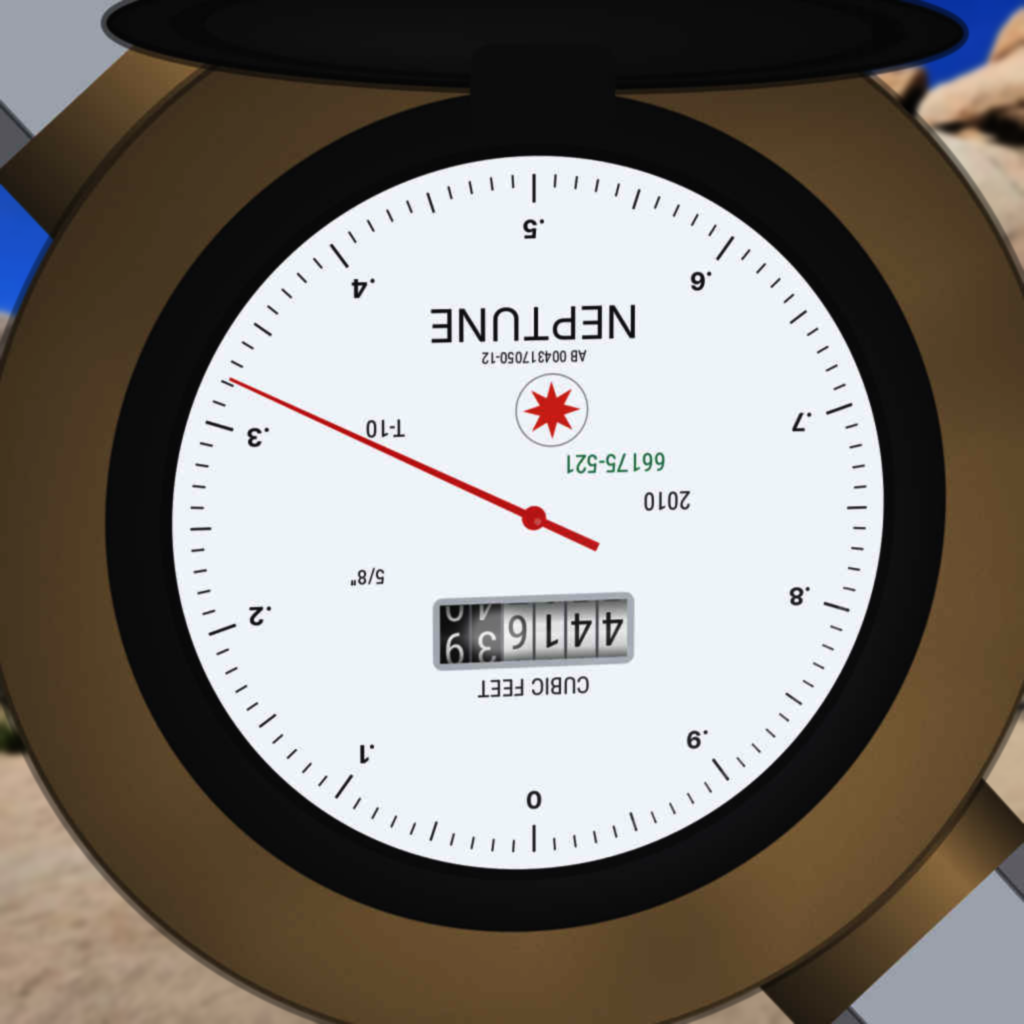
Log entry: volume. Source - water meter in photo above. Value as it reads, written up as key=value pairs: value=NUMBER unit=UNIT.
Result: value=441639.32 unit=ft³
